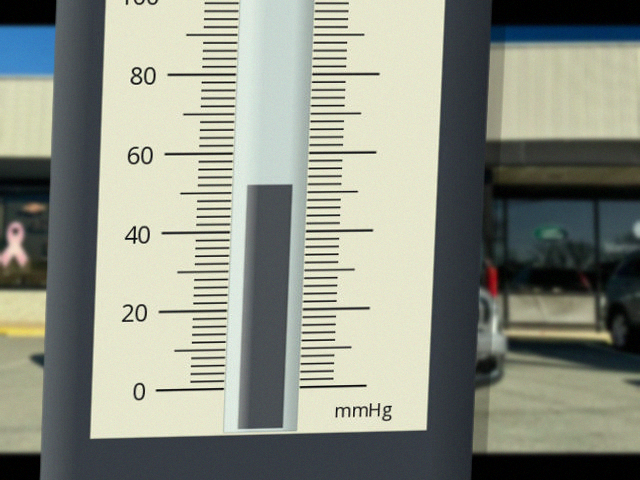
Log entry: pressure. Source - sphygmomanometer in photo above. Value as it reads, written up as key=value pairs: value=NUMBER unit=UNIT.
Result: value=52 unit=mmHg
